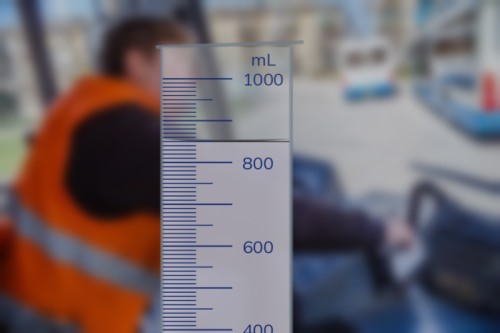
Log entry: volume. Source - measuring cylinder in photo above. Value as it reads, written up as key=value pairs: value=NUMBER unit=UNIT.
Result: value=850 unit=mL
